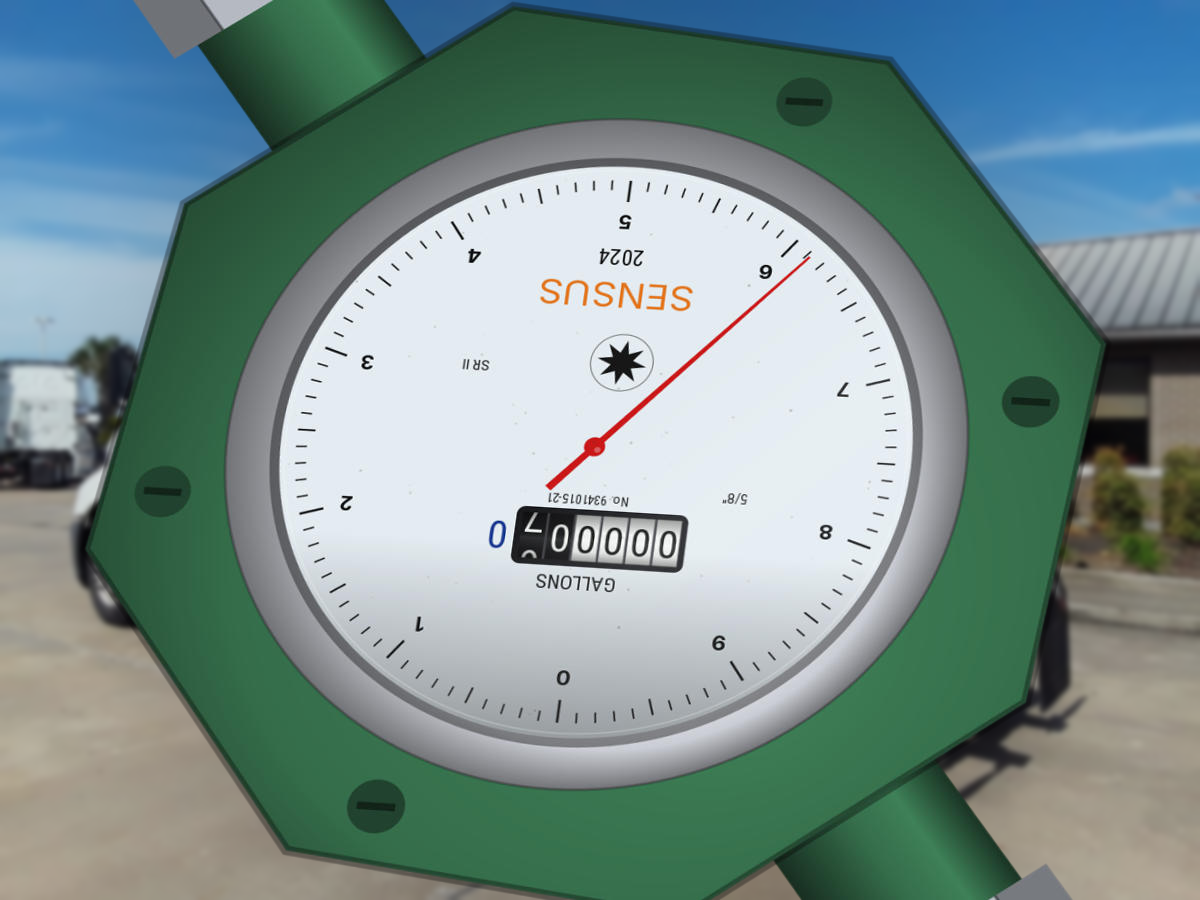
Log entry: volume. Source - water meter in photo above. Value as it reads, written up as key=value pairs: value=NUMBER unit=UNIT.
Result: value=66.1 unit=gal
